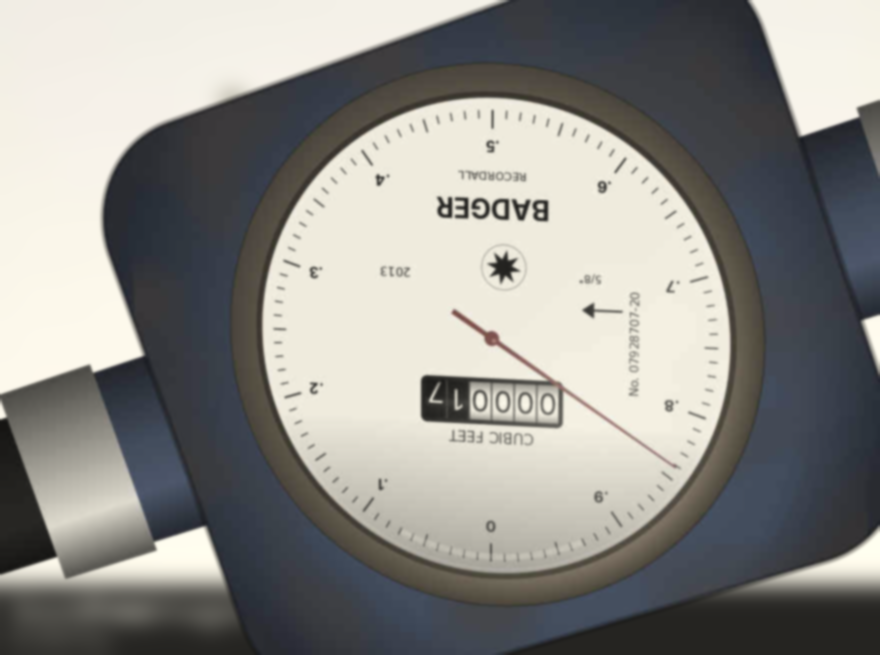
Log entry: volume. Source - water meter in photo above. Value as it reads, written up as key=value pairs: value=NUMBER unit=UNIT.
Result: value=16.84 unit=ft³
